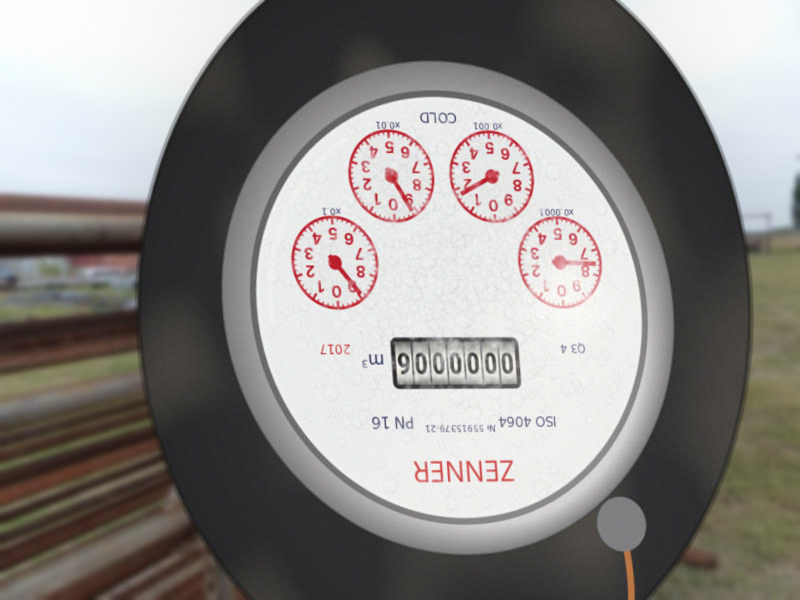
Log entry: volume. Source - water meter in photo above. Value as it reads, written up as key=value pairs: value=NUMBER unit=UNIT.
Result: value=6.8917 unit=m³
